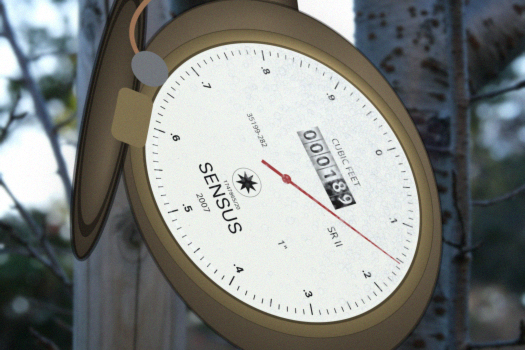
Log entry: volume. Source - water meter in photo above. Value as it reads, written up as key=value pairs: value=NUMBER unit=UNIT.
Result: value=189.15 unit=ft³
